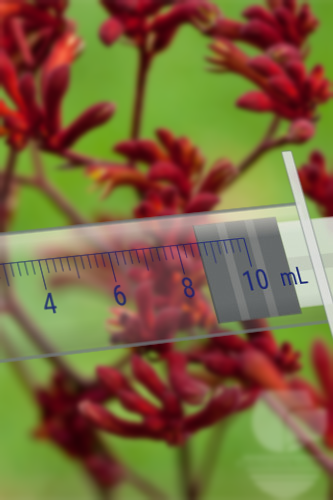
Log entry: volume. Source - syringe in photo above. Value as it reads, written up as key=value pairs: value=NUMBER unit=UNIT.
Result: value=8.6 unit=mL
